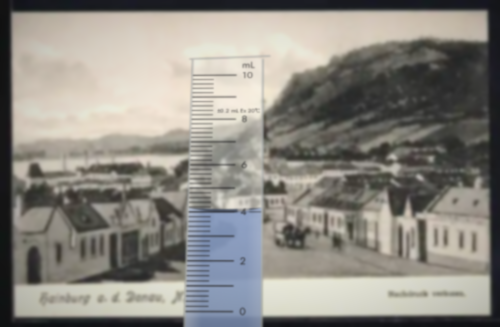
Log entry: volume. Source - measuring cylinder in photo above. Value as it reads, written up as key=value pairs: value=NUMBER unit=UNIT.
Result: value=4 unit=mL
